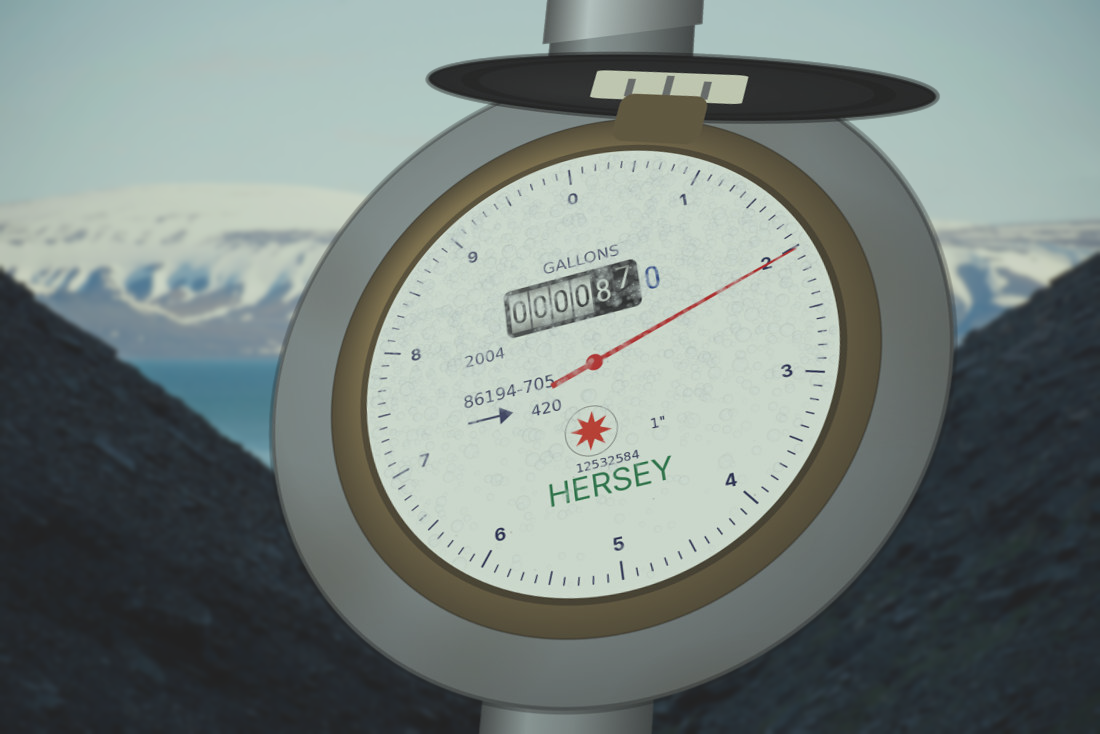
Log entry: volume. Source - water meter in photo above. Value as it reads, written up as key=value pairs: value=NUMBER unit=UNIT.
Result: value=872.0 unit=gal
